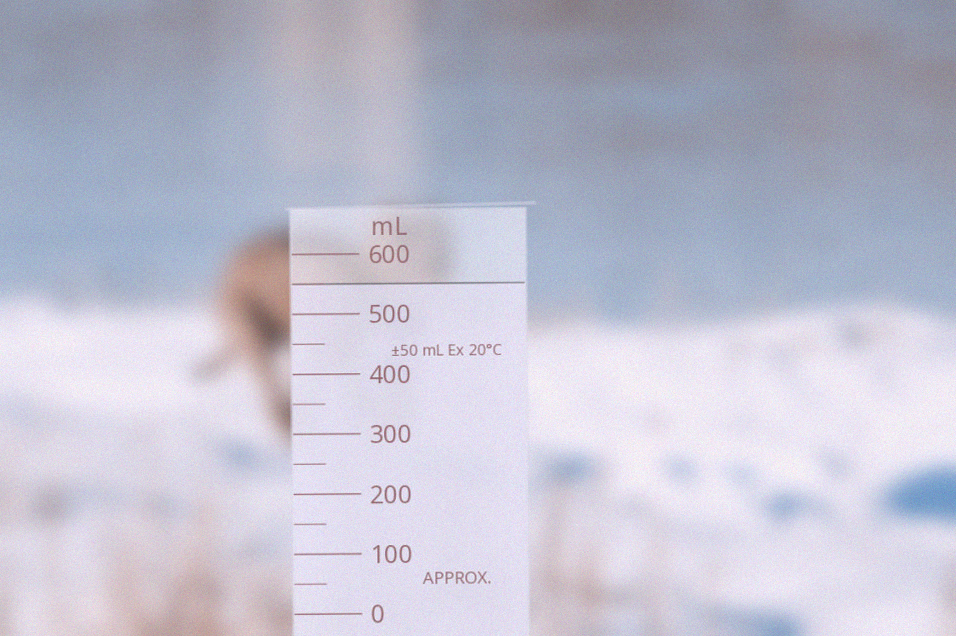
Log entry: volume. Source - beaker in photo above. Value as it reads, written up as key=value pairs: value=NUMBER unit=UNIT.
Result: value=550 unit=mL
